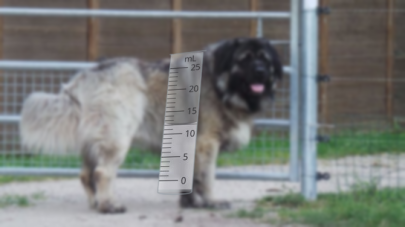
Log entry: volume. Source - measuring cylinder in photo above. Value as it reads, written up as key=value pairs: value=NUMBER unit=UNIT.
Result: value=12 unit=mL
